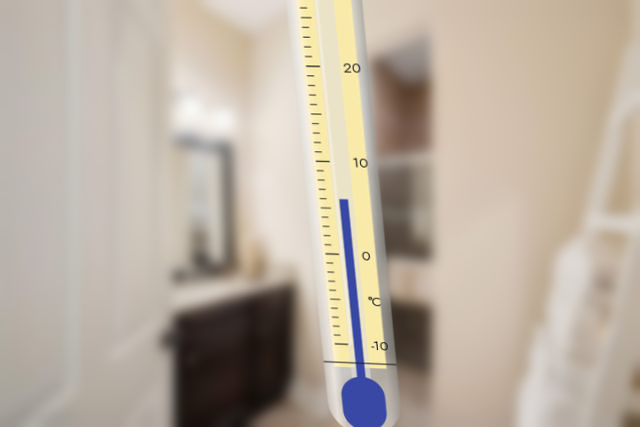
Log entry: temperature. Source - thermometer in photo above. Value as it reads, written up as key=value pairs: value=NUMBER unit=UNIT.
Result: value=6 unit=°C
